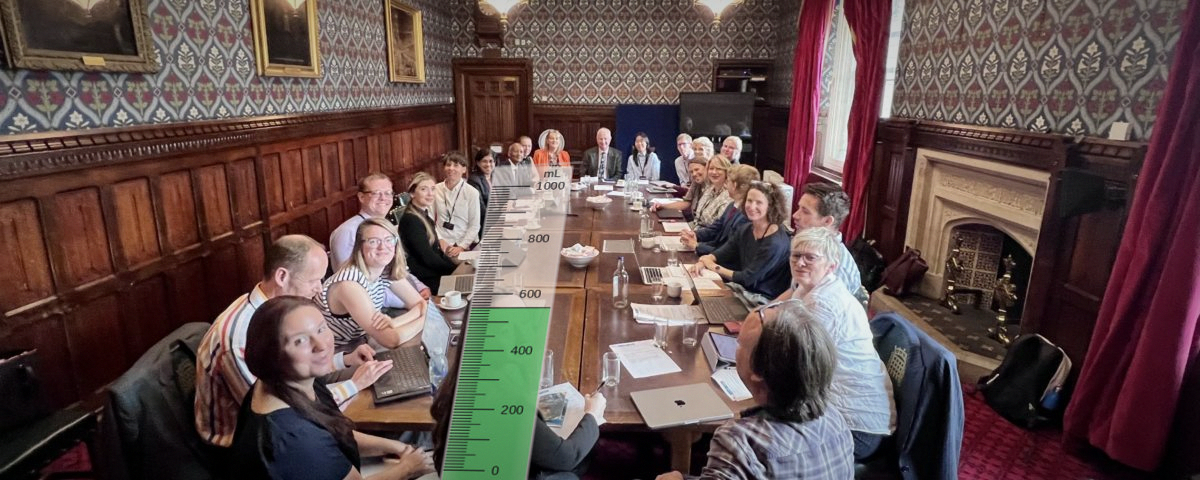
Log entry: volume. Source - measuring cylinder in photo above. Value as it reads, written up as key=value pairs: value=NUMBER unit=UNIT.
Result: value=550 unit=mL
